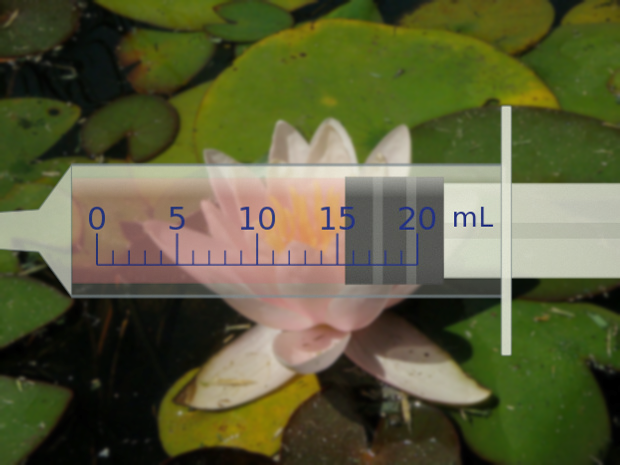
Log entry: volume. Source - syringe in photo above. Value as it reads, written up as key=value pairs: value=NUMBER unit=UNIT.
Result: value=15.5 unit=mL
